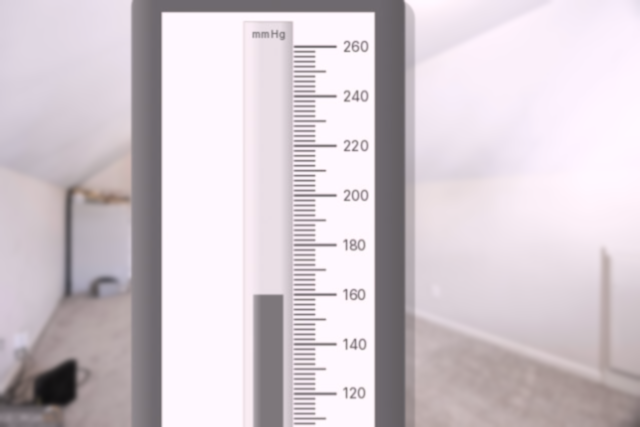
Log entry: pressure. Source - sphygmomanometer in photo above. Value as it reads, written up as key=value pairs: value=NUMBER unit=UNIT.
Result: value=160 unit=mmHg
